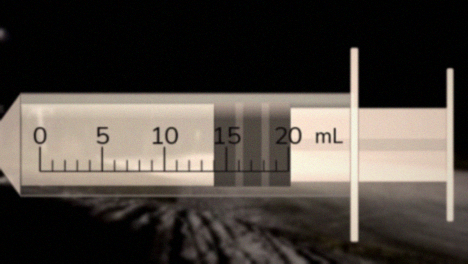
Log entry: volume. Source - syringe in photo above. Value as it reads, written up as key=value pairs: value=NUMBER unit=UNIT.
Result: value=14 unit=mL
